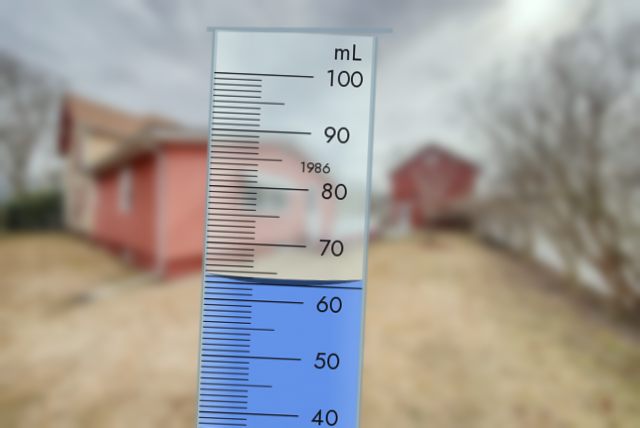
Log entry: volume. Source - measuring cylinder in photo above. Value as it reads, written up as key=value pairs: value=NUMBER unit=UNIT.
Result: value=63 unit=mL
